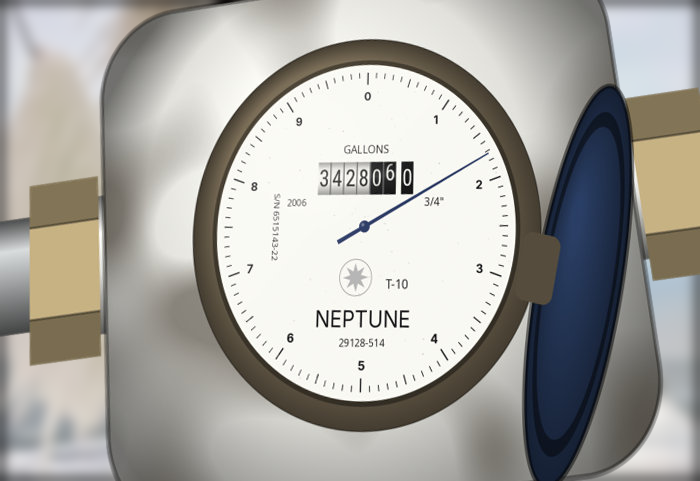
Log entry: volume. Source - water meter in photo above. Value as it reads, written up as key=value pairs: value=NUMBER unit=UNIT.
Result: value=3428061.7 unit=gal
